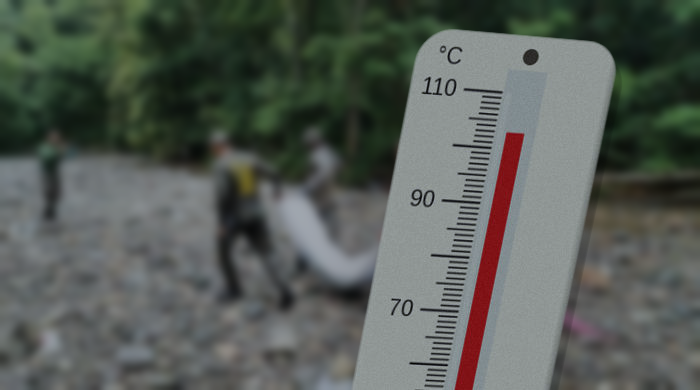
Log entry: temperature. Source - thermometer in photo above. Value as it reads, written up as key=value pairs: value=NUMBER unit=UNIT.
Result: value=103 unit=°C
